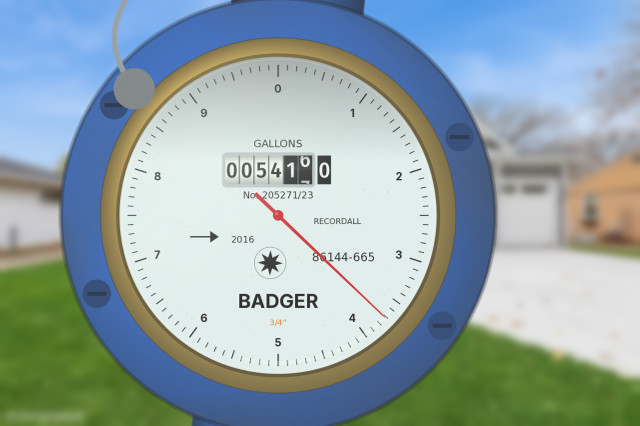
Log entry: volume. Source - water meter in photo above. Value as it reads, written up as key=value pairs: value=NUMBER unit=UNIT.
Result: value=54163.7 unit=gal
